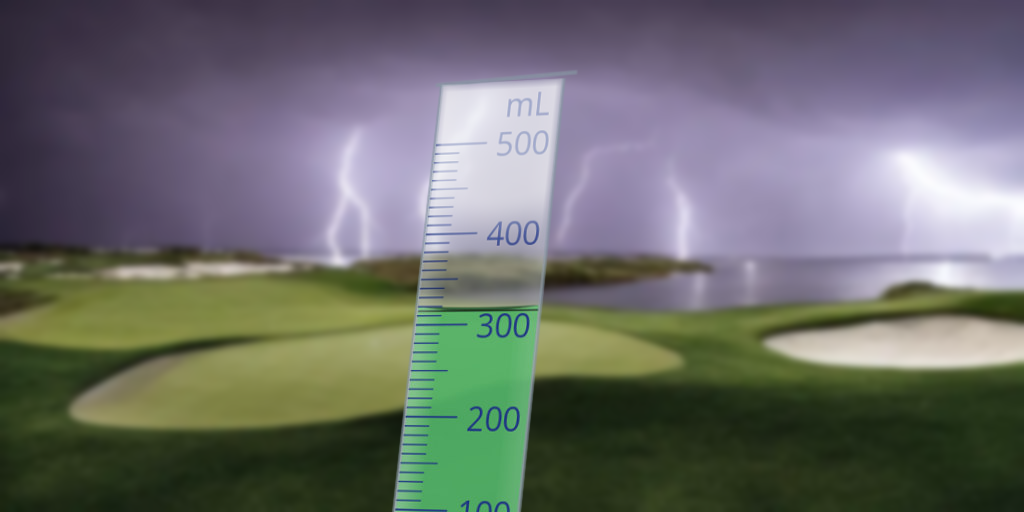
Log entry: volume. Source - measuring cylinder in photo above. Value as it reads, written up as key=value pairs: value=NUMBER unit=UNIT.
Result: value=315 unit=mL
